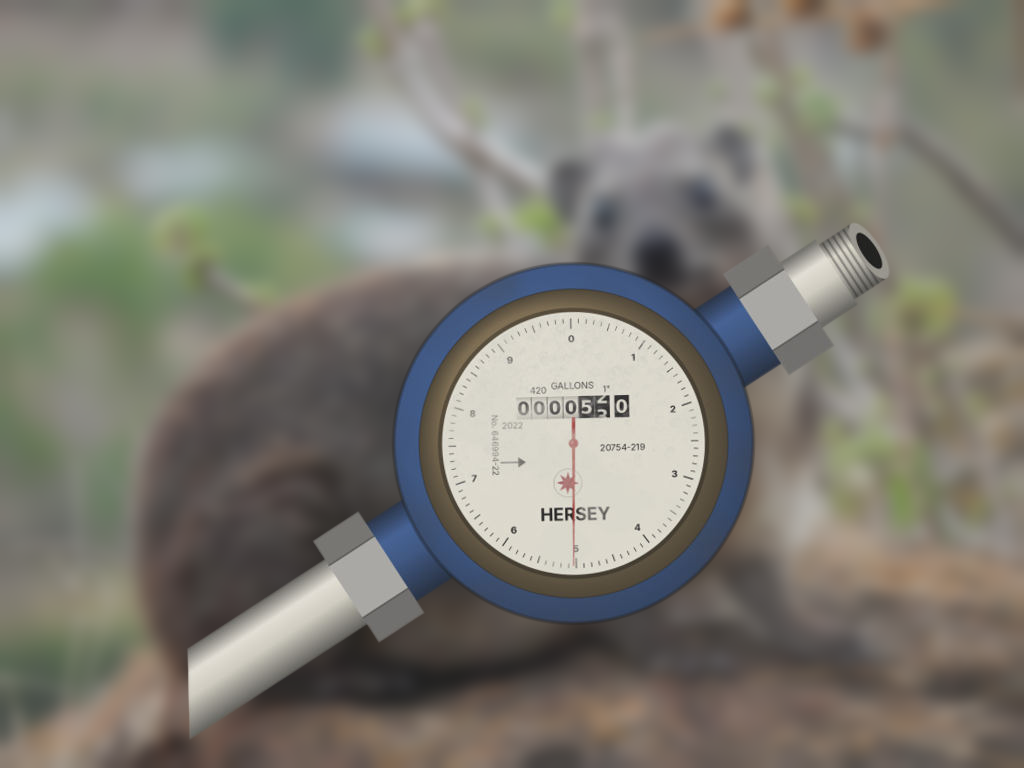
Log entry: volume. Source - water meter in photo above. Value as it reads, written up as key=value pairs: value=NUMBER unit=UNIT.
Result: value=525.0 unit=gal
